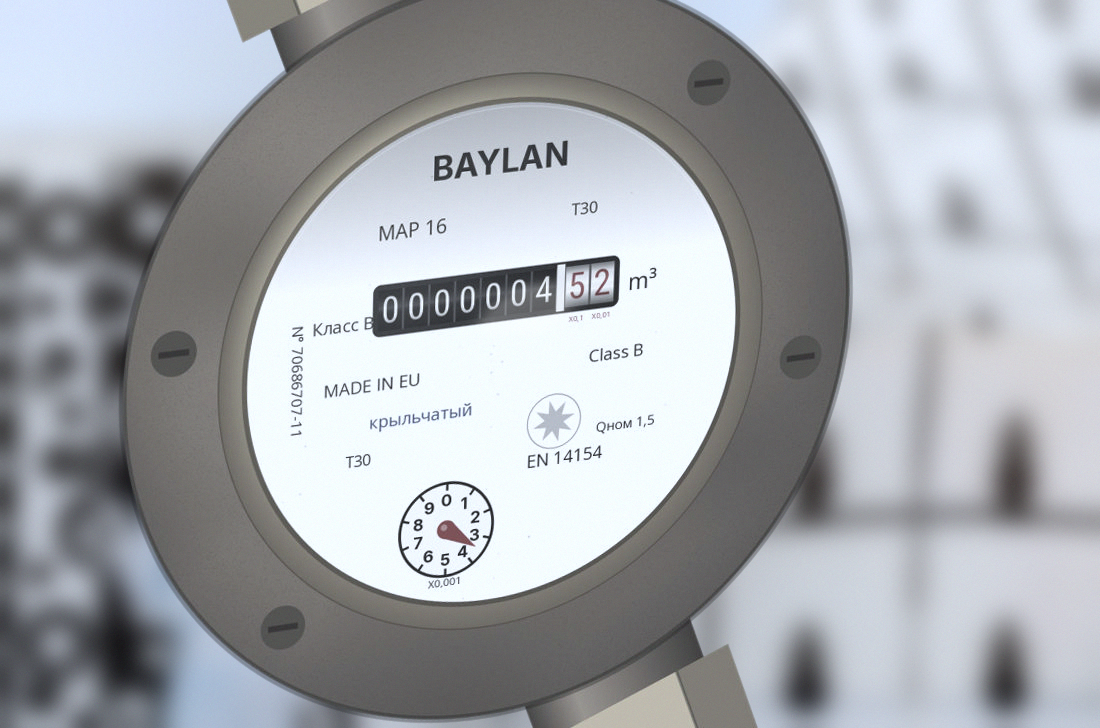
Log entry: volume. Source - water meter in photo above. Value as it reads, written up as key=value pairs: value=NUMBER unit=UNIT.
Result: value=4.523 unit=m³
